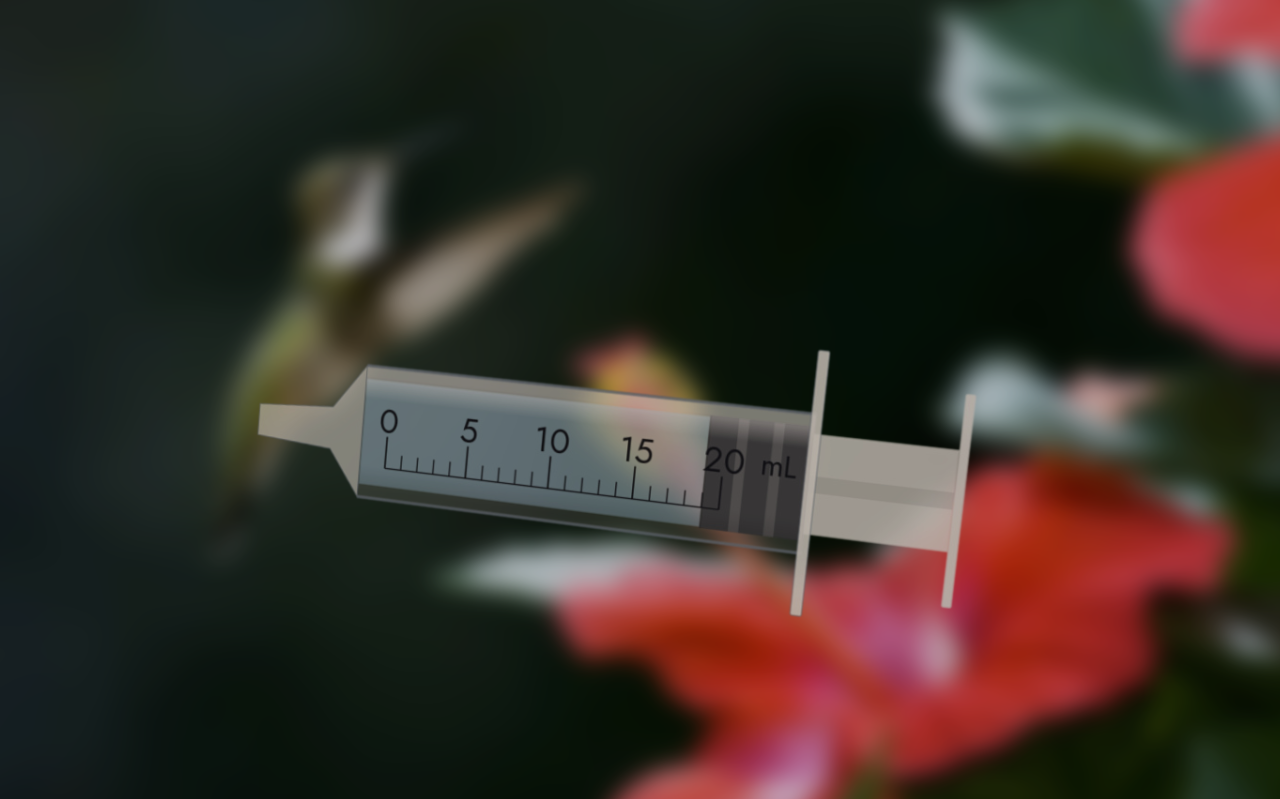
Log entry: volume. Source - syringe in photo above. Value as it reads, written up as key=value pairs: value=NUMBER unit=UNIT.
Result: value=19 unit=mL
